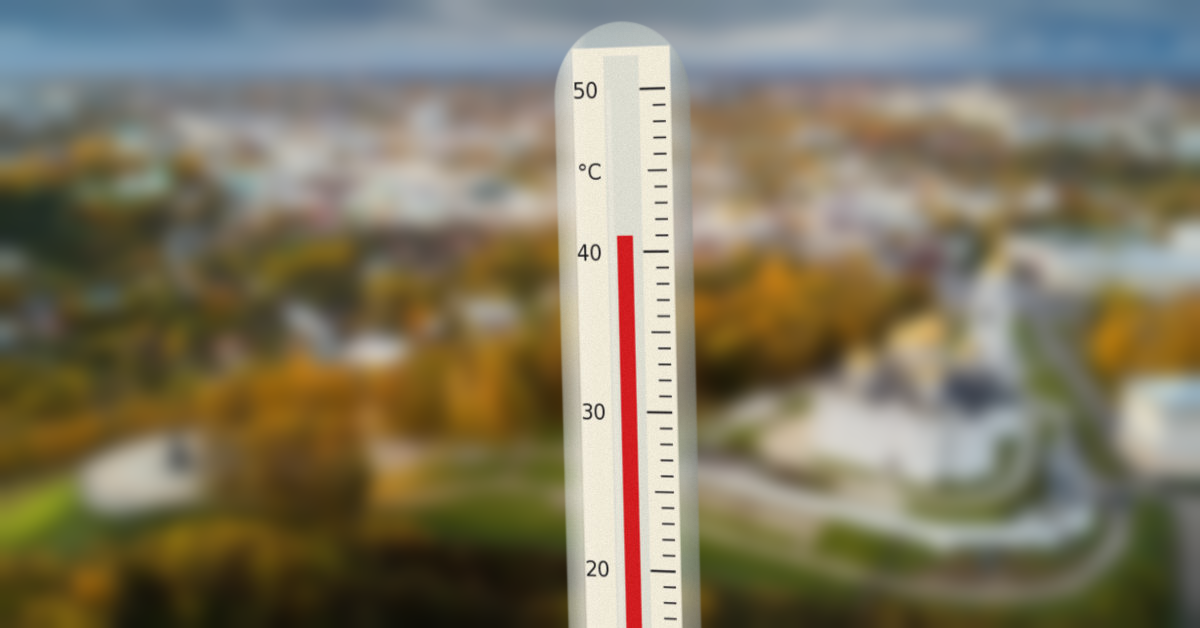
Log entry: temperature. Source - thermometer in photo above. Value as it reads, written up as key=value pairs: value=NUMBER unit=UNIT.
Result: value=41 unit=°C
